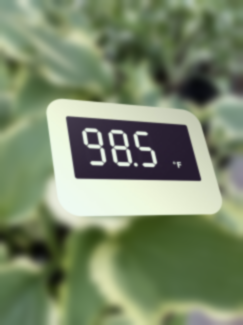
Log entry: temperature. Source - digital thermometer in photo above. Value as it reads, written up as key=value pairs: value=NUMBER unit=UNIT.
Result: value=98.5 unit=°F
